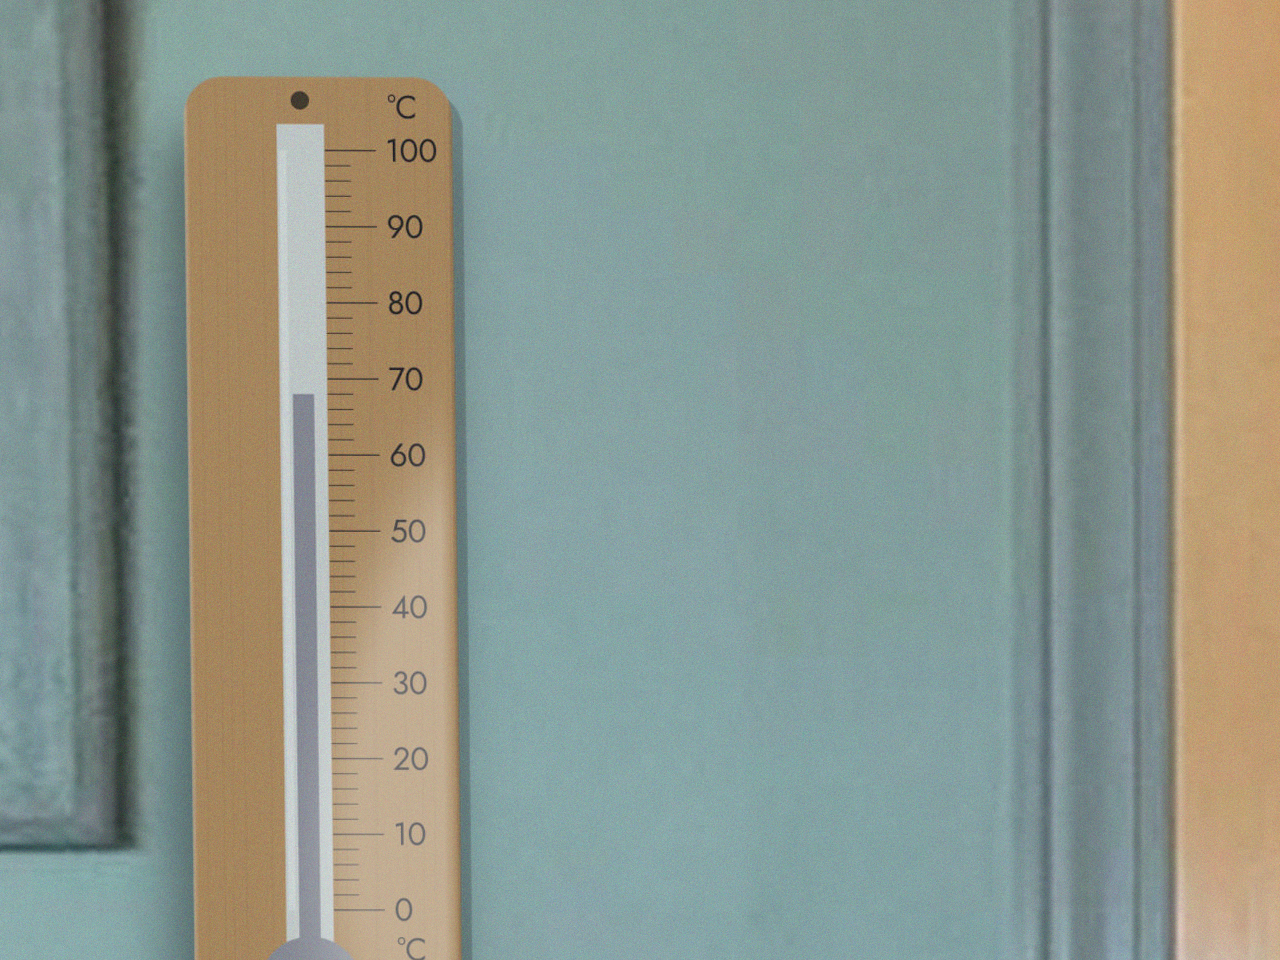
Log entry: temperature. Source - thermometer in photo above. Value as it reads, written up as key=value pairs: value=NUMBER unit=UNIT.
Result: value=68 unit=°C
